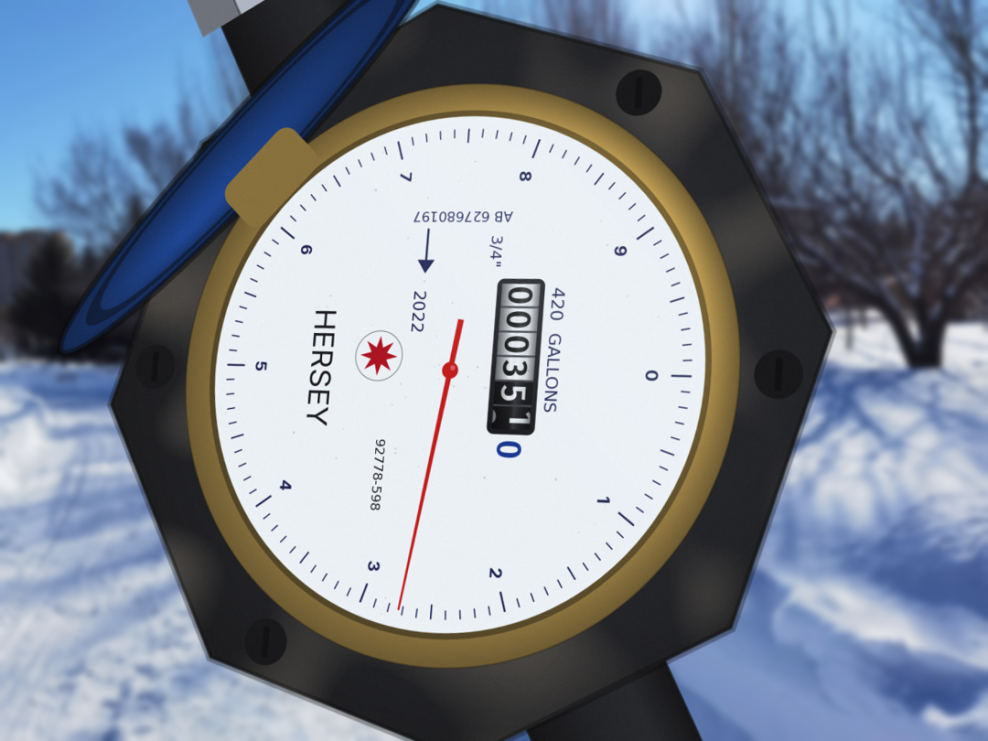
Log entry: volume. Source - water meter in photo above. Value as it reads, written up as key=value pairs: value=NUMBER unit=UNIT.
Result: value=3512.7 unit=gal
